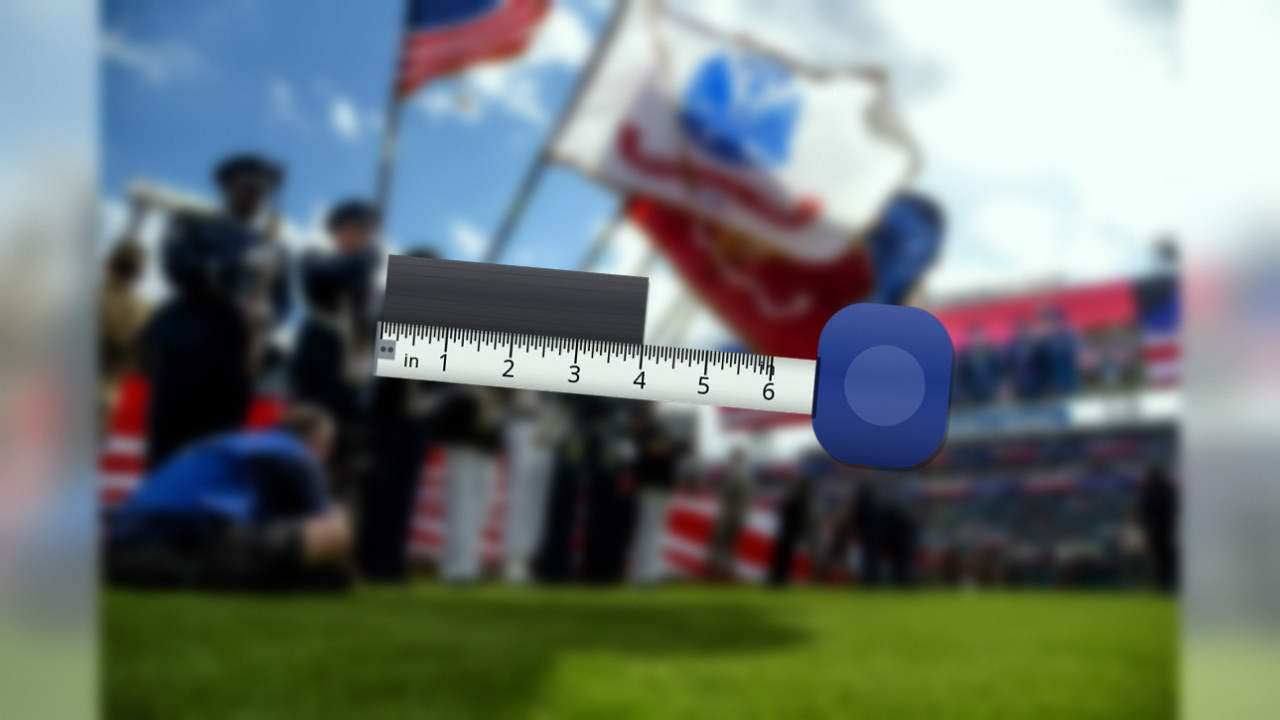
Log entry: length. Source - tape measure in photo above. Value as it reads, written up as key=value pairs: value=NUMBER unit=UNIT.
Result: value=4 unit=in
